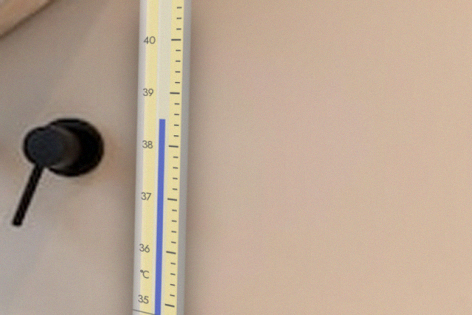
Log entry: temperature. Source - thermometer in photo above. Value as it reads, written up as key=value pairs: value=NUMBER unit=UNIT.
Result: value=38.5 unit=°C
